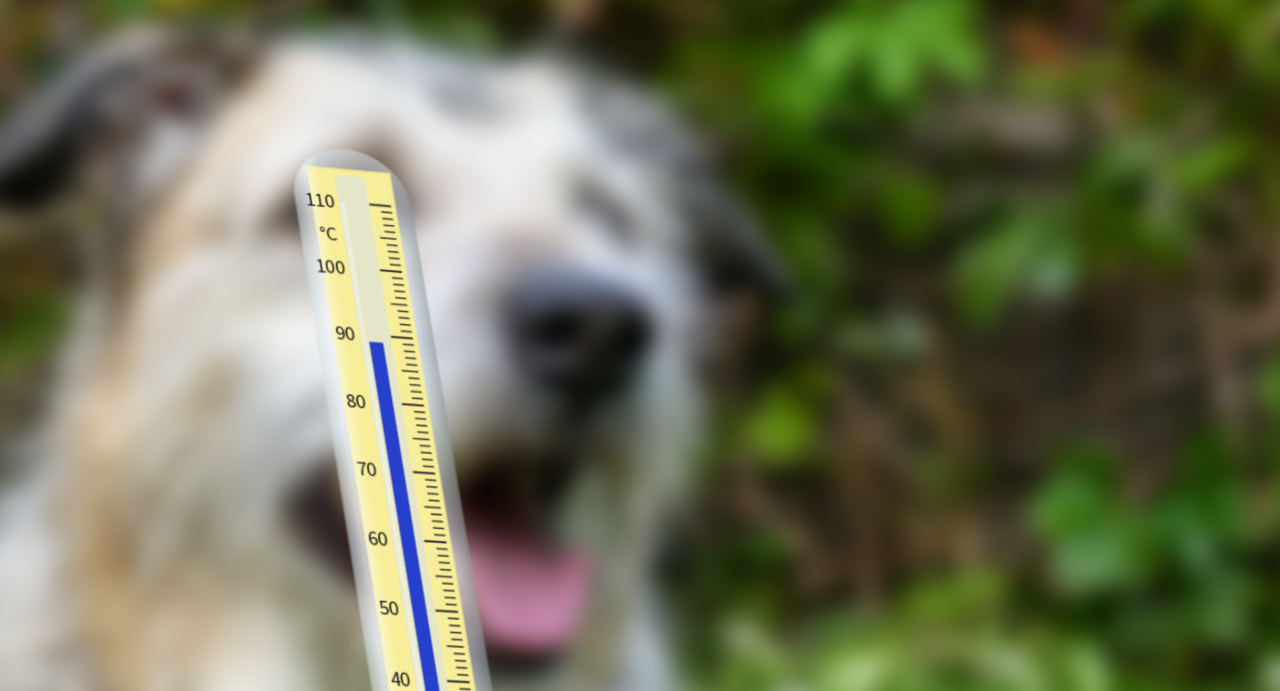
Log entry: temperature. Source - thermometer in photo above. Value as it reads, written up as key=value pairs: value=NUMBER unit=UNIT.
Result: value=89 unit=°C
